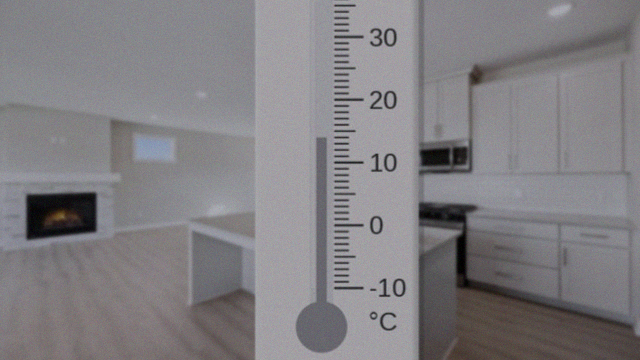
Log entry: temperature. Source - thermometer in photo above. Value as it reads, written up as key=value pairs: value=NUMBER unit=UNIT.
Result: value=14 unit=°C
